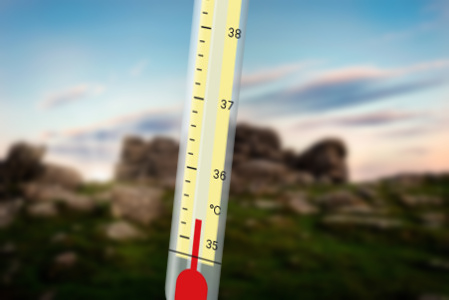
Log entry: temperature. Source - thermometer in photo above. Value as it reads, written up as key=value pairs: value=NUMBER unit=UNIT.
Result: value=35.3 unit=°C
